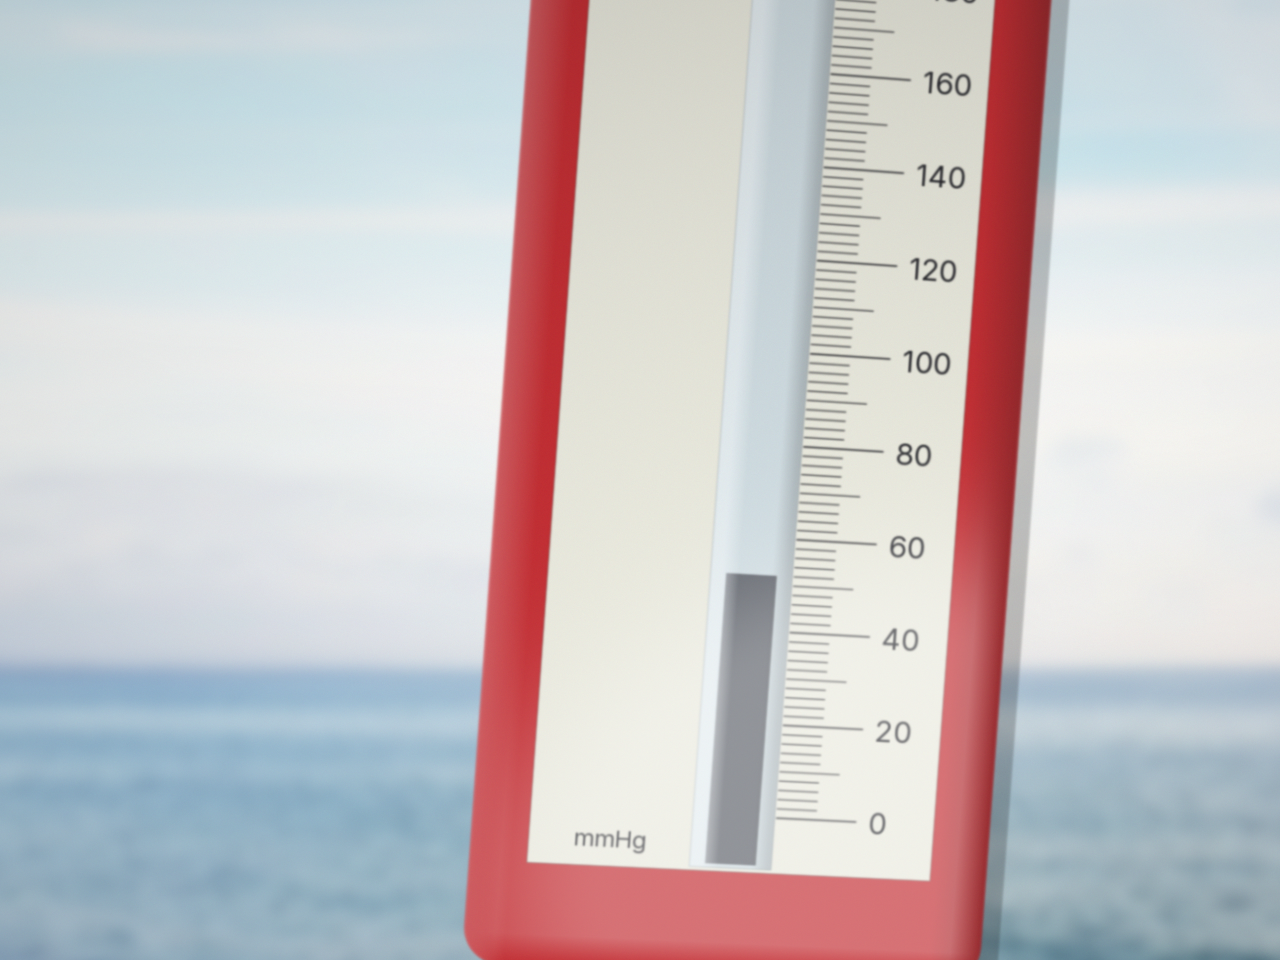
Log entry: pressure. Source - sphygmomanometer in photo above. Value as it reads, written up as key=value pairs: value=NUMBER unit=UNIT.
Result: value=52 unit=mmHg
